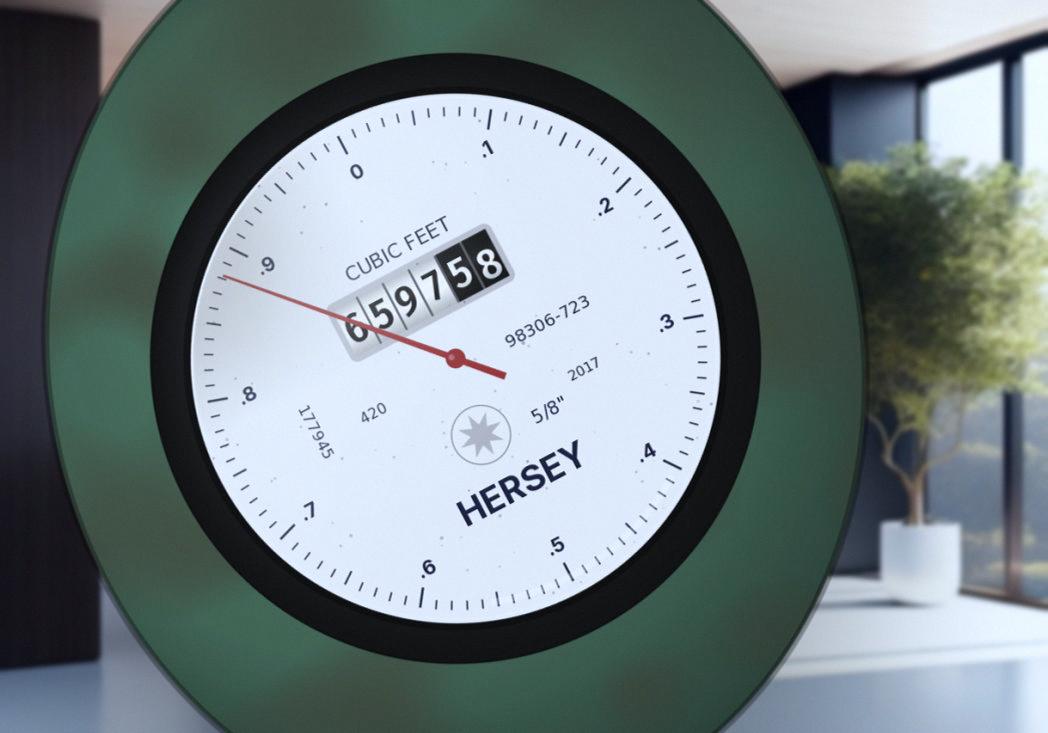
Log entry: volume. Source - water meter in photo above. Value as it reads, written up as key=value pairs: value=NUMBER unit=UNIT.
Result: value=659757.88 unit=ft³
